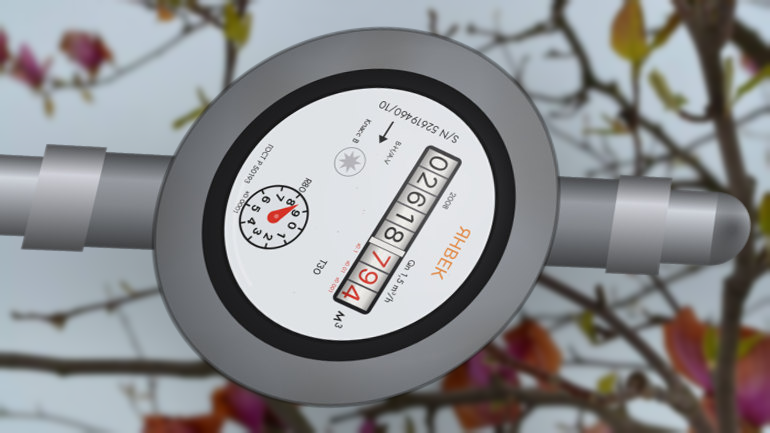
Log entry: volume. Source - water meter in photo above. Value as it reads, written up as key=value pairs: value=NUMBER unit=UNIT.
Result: value=2618.7938 unit=m³
